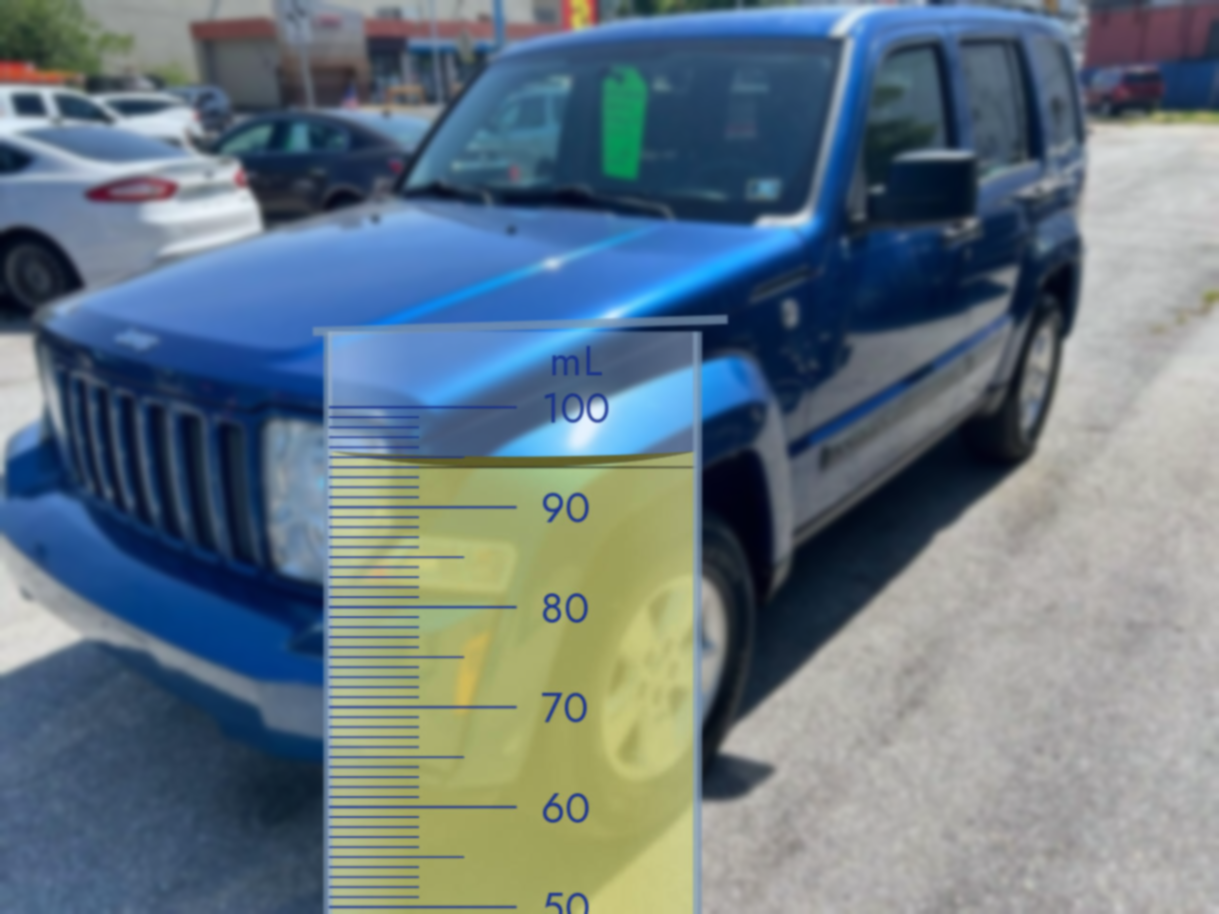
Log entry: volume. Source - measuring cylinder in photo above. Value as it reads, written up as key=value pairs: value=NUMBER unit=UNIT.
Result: value=94 unit=mL
